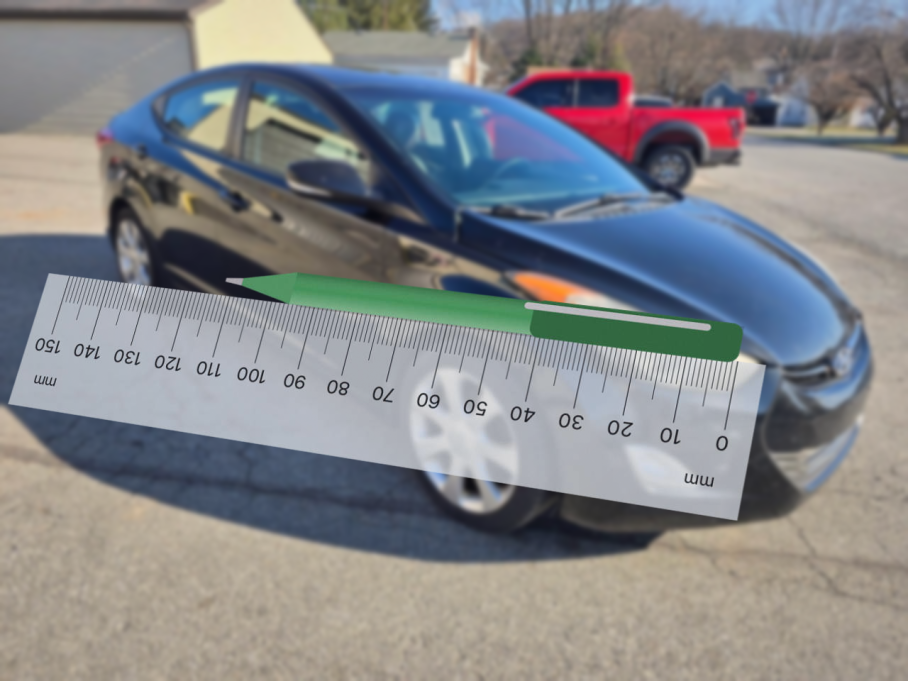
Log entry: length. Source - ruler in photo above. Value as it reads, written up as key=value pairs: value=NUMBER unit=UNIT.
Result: value=112 unit=mm
